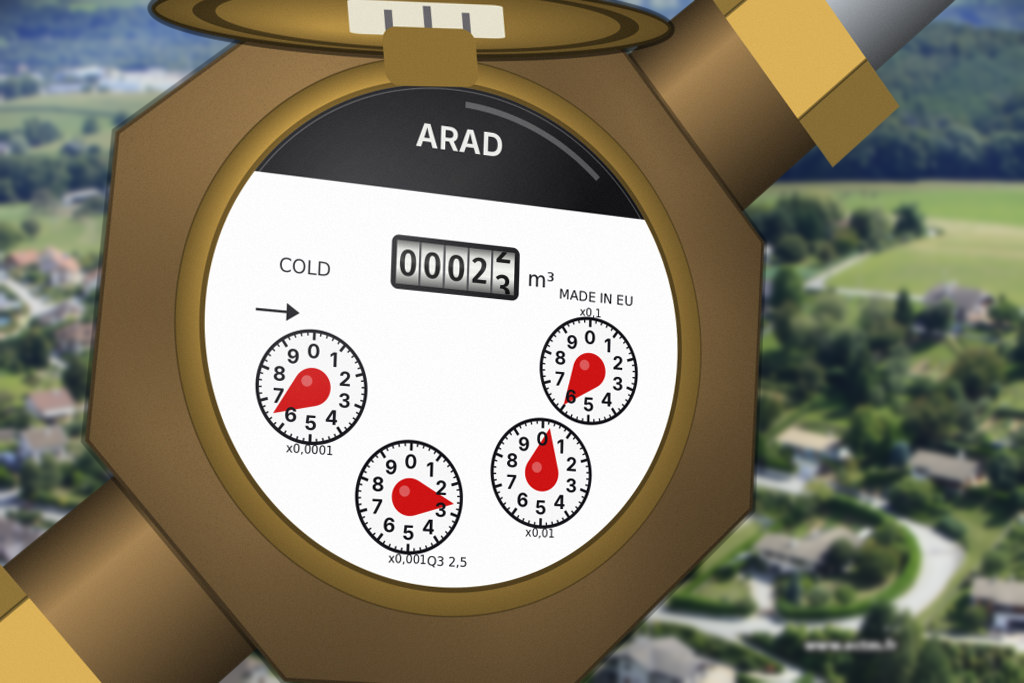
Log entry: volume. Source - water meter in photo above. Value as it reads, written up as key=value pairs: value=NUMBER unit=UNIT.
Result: value=22.6026 unit=m³
